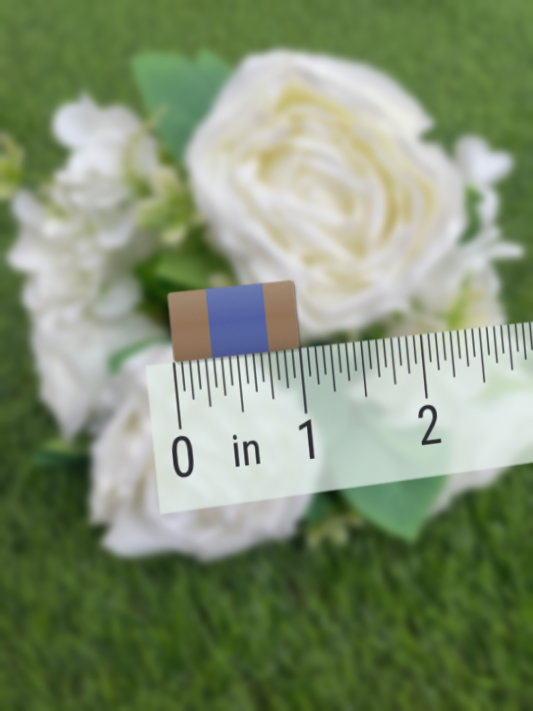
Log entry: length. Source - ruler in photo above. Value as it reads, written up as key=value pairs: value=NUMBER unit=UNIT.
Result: value=1 unit=in
